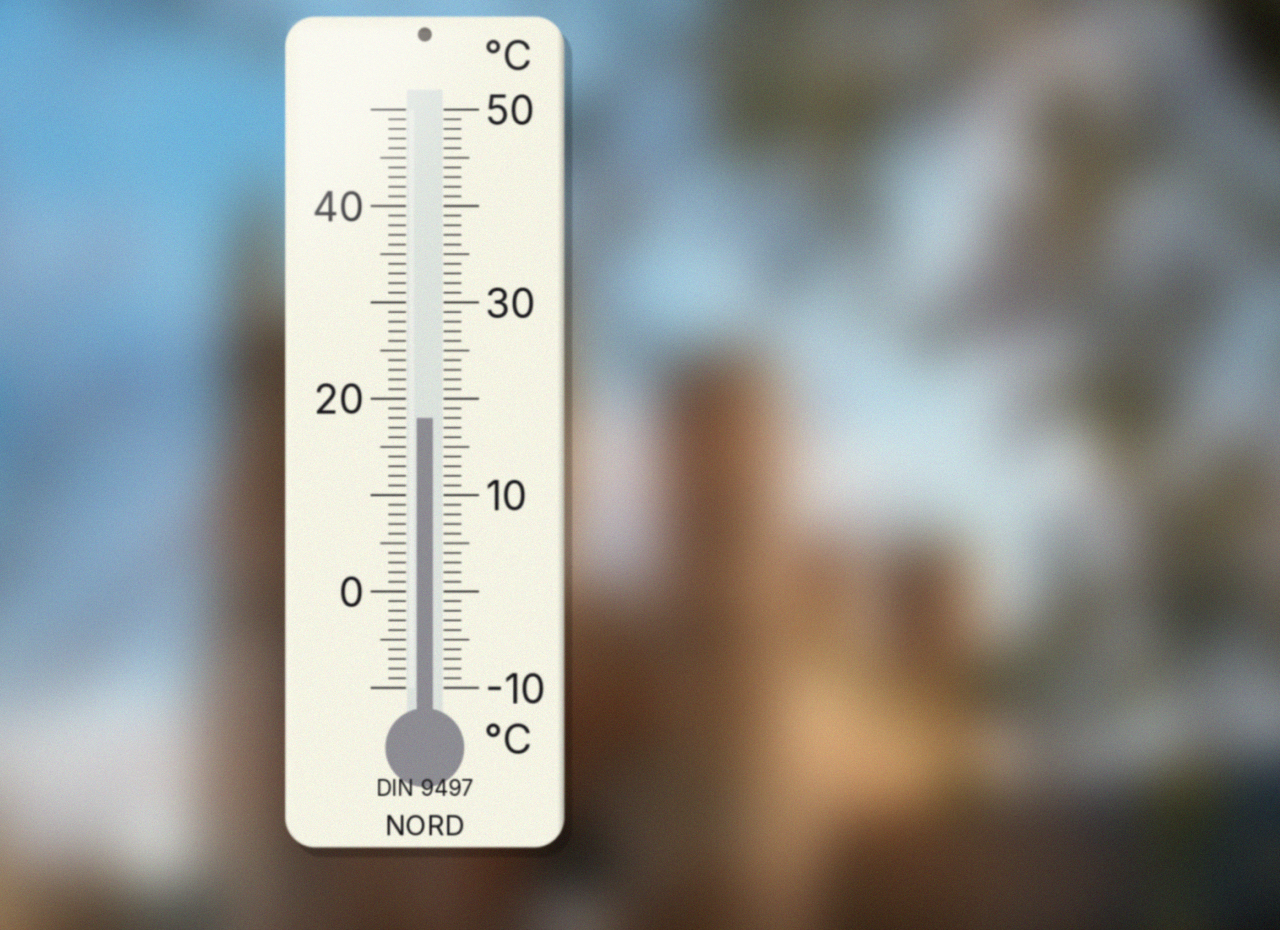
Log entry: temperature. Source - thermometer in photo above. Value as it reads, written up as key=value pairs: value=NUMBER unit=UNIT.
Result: value=18 unit=°C
